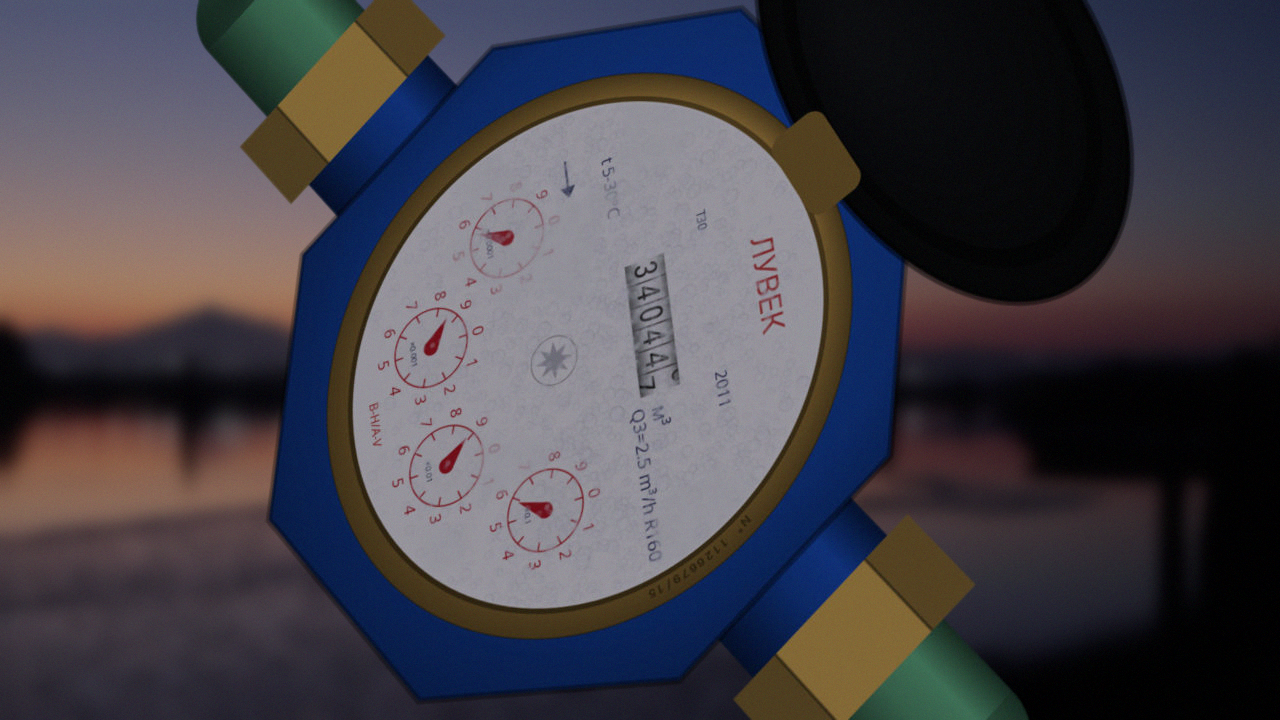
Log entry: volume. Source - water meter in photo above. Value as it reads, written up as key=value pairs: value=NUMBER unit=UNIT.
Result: value=340446.5885 unit=m³
